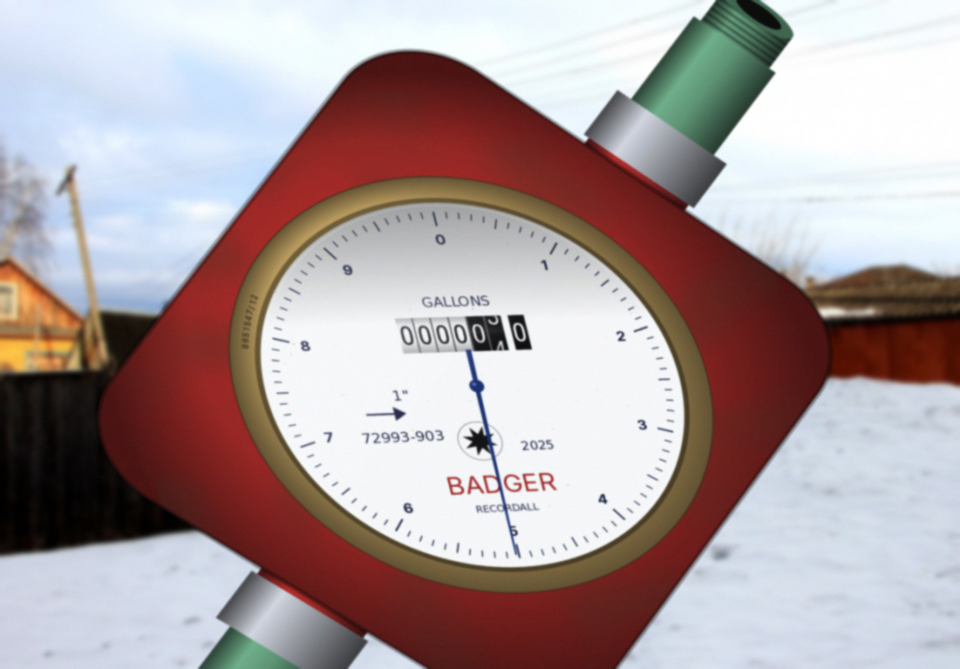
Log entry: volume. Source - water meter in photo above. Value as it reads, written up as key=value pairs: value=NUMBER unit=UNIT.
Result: value=35.0 unit=gal
